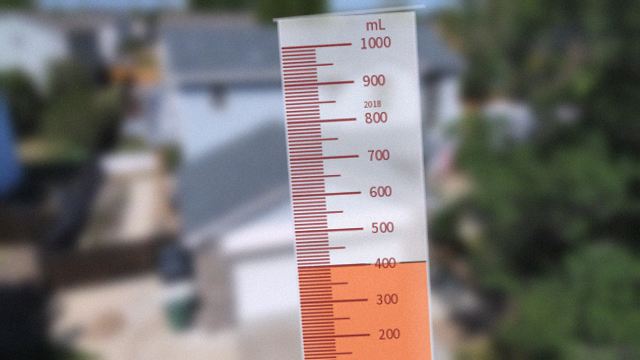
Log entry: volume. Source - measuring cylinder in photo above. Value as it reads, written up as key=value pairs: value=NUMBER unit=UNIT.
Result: value=400 unit=mL
